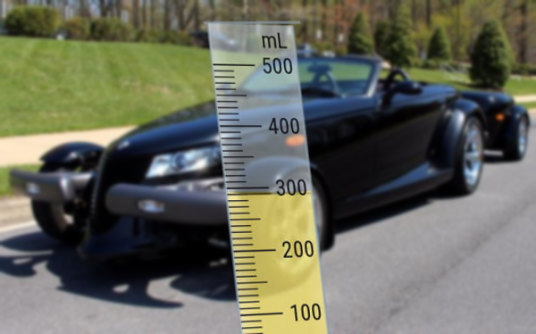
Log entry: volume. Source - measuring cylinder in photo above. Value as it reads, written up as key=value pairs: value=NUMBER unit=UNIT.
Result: value=290 unit=mL
